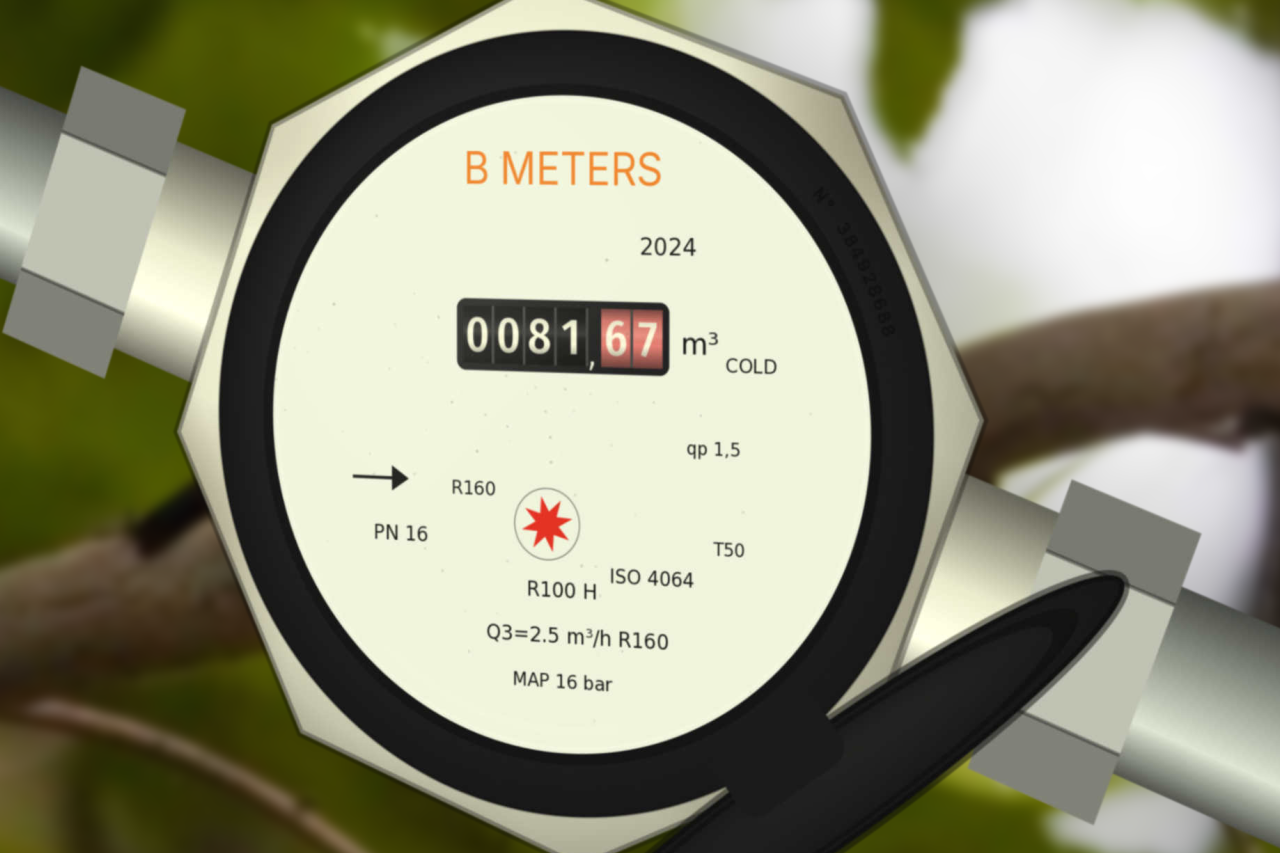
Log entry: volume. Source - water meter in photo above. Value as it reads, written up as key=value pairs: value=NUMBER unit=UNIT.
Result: value=81.67 unit=m³
